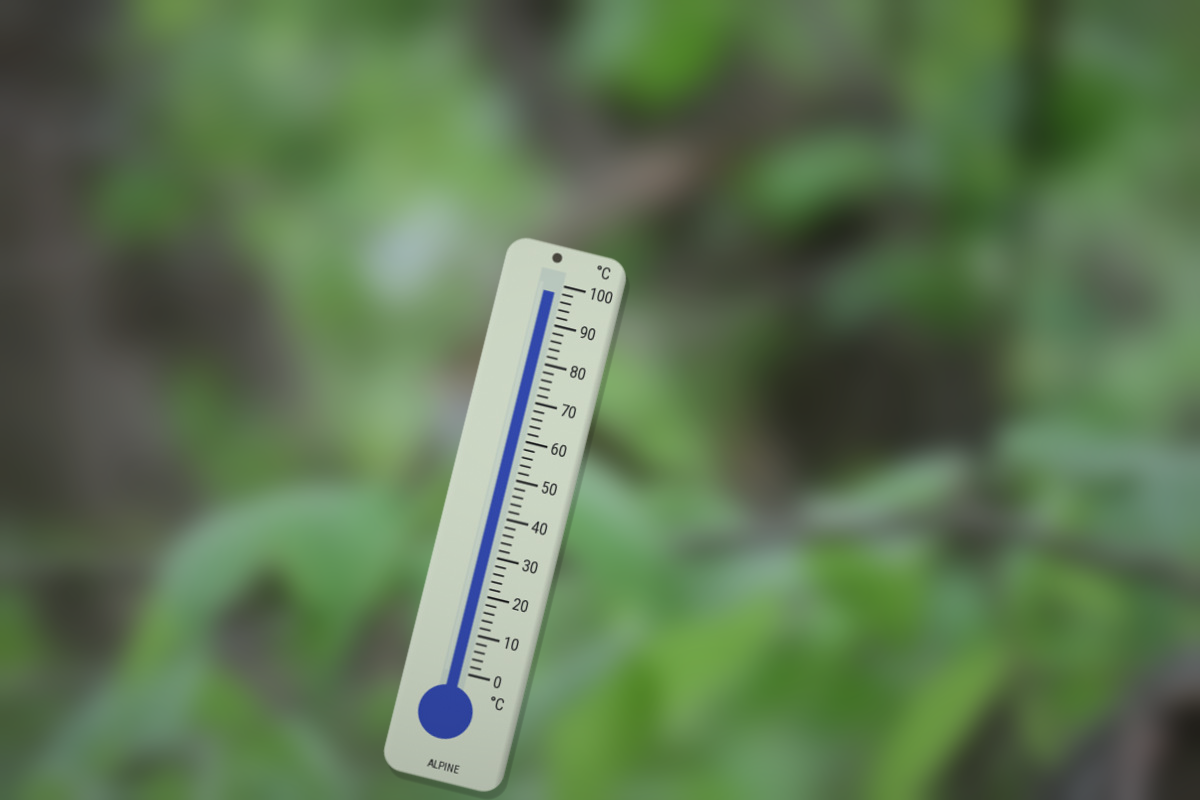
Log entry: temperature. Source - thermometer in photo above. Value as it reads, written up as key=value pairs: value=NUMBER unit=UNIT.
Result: value=98 unit=°C
